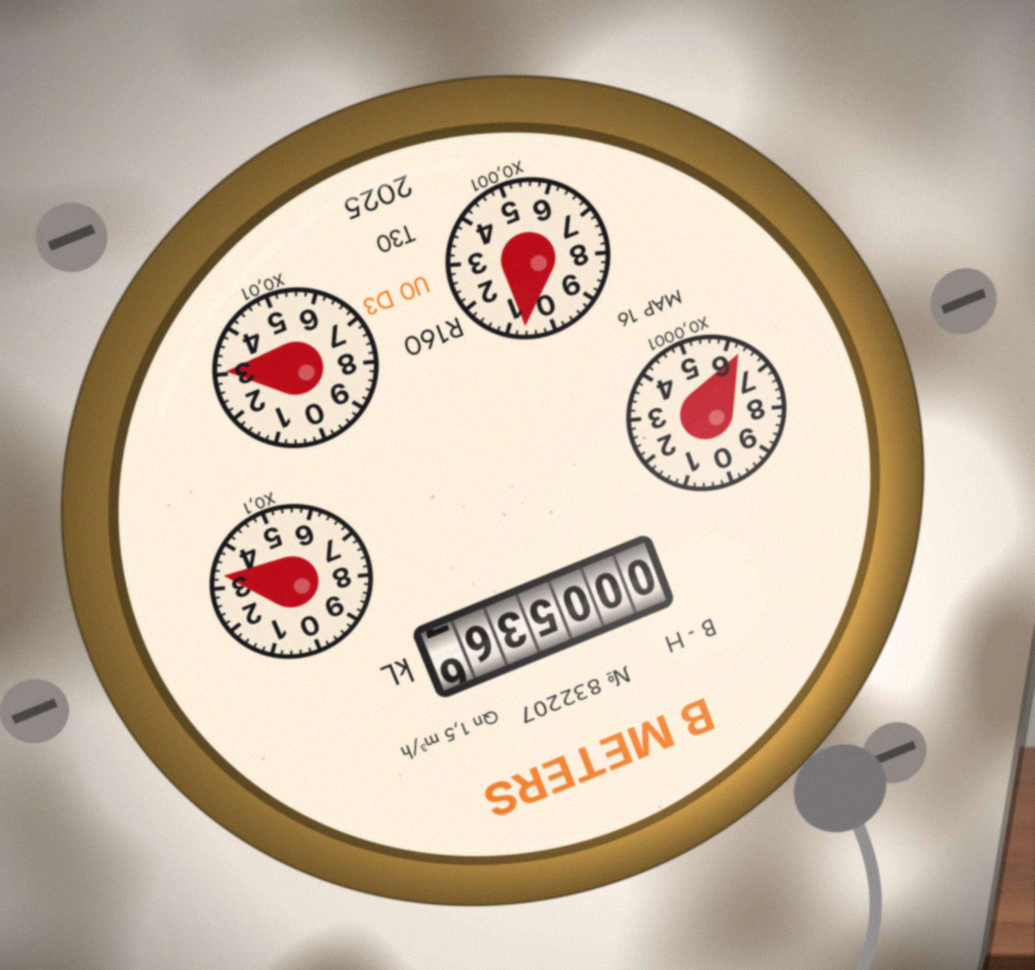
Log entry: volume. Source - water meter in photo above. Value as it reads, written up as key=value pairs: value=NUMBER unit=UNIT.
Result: value=5366.3306 unit=kL
